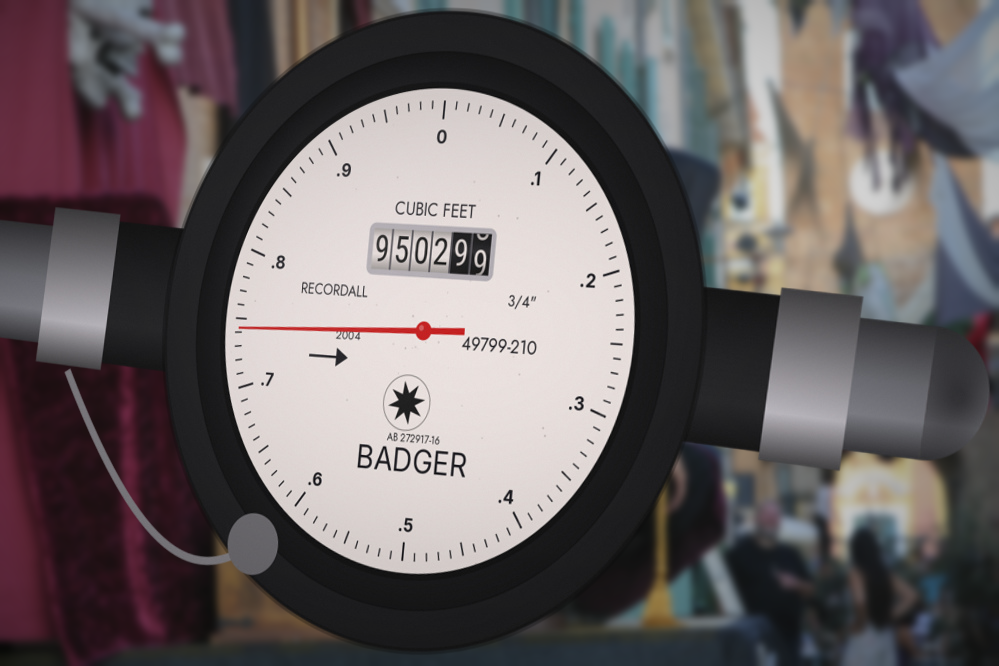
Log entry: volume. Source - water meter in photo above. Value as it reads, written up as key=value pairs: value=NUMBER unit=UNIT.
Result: value=950298.74 unit=ft³
